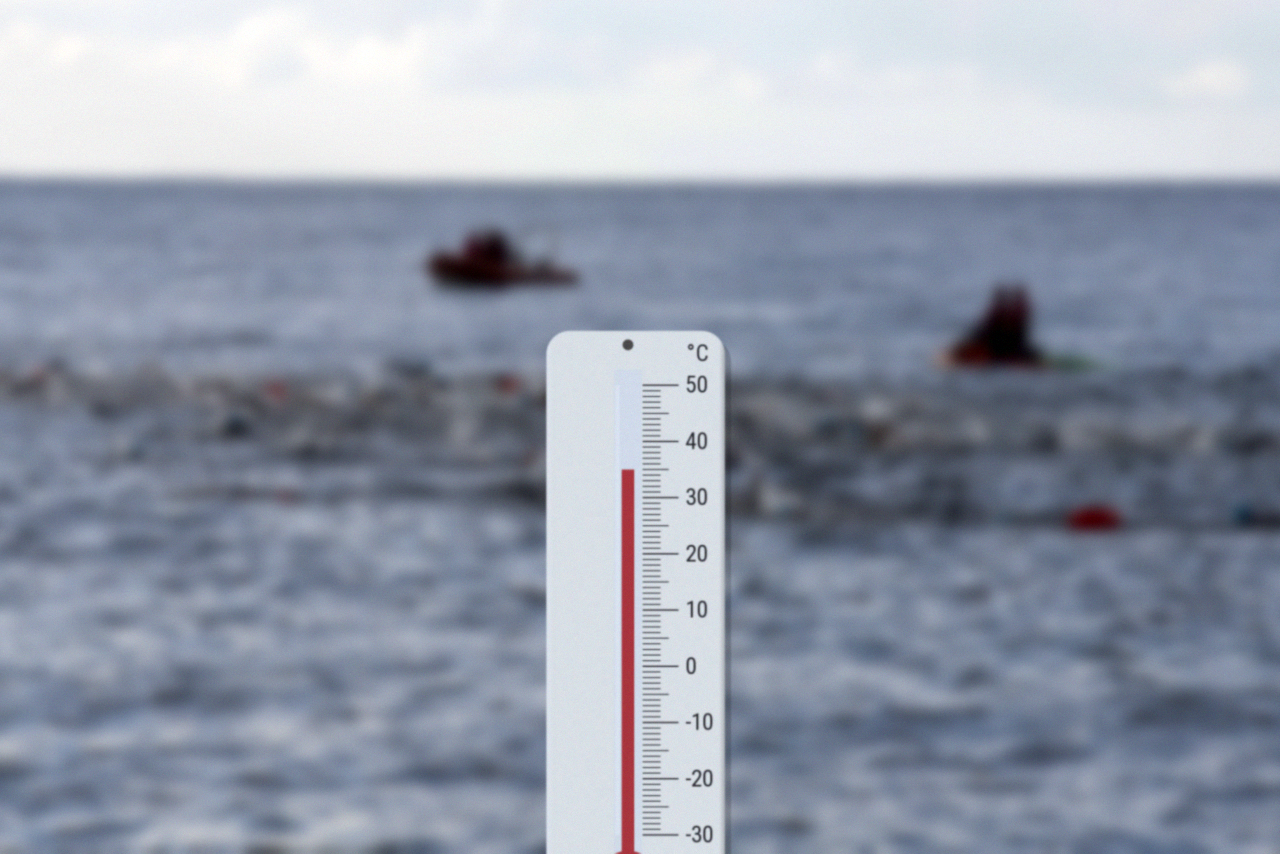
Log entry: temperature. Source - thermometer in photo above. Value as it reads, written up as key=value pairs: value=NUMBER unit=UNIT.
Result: value=35 unit=°C
